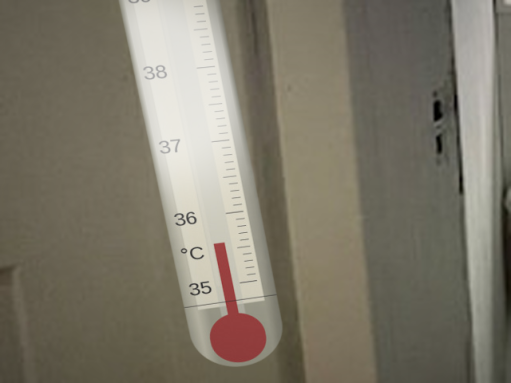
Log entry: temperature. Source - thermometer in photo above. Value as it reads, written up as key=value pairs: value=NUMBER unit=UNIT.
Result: value=35.6 unit=°C
